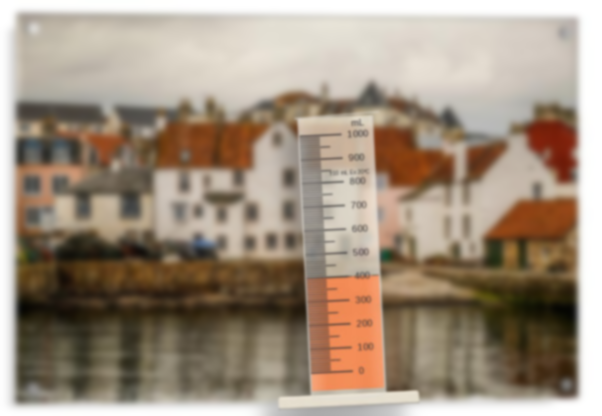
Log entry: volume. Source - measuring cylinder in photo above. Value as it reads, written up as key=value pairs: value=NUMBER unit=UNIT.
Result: value=400 unit=mL
